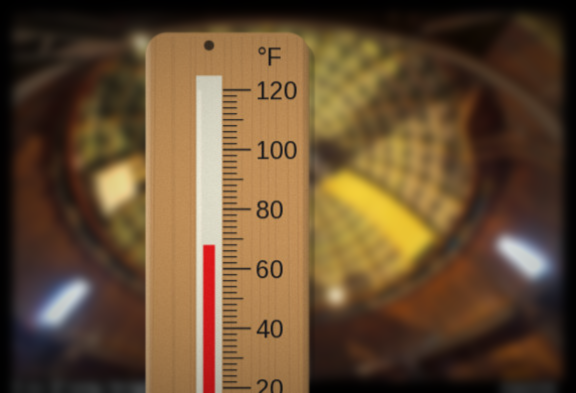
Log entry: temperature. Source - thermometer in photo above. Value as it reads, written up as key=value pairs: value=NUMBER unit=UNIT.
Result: value=68 unit=°F
